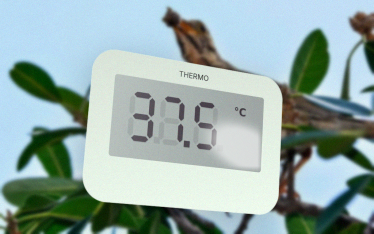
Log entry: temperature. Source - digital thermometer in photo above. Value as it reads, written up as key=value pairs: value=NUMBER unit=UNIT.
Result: value=37.5 unit=°C
